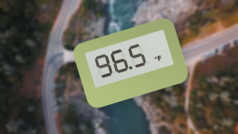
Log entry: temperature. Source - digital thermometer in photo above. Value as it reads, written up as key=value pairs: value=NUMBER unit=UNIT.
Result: value=96.5 unit=°F
